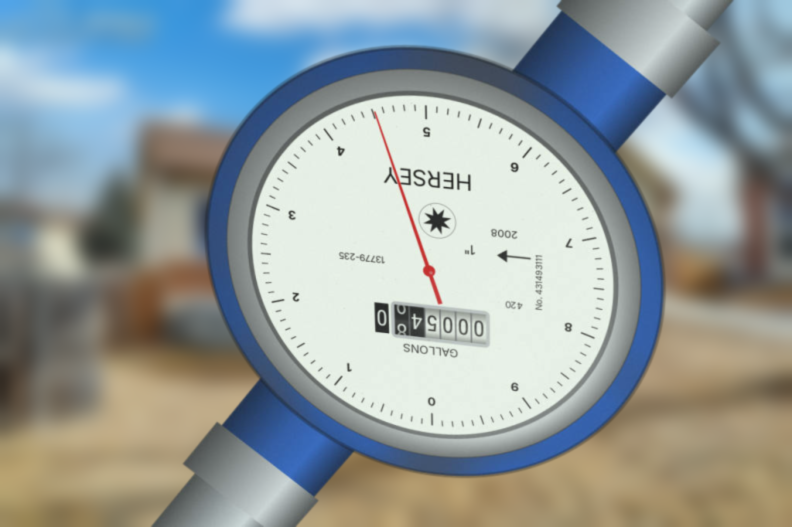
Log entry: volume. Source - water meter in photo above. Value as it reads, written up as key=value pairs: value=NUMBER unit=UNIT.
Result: value=5484.5 unit=gal
